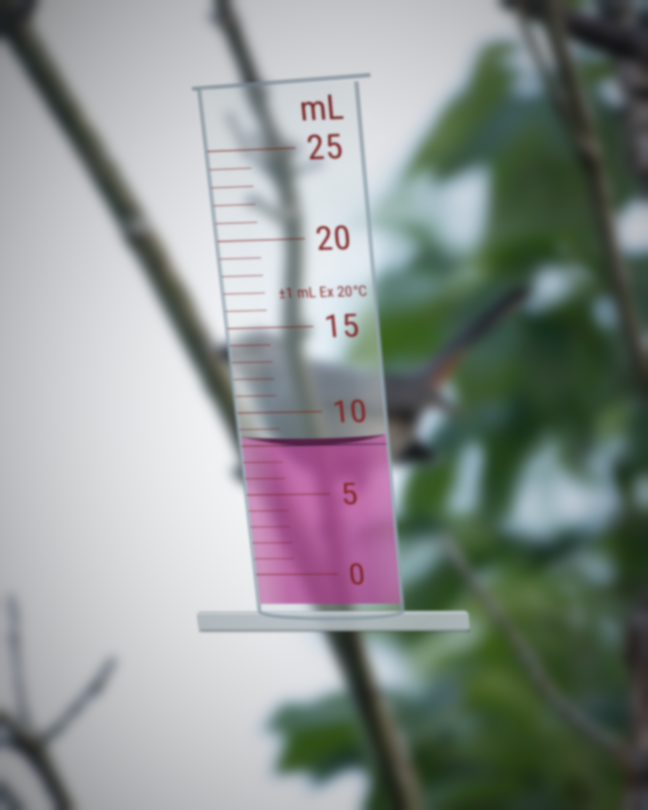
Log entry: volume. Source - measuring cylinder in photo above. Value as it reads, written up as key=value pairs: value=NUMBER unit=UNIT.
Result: value=8 unit=mL
